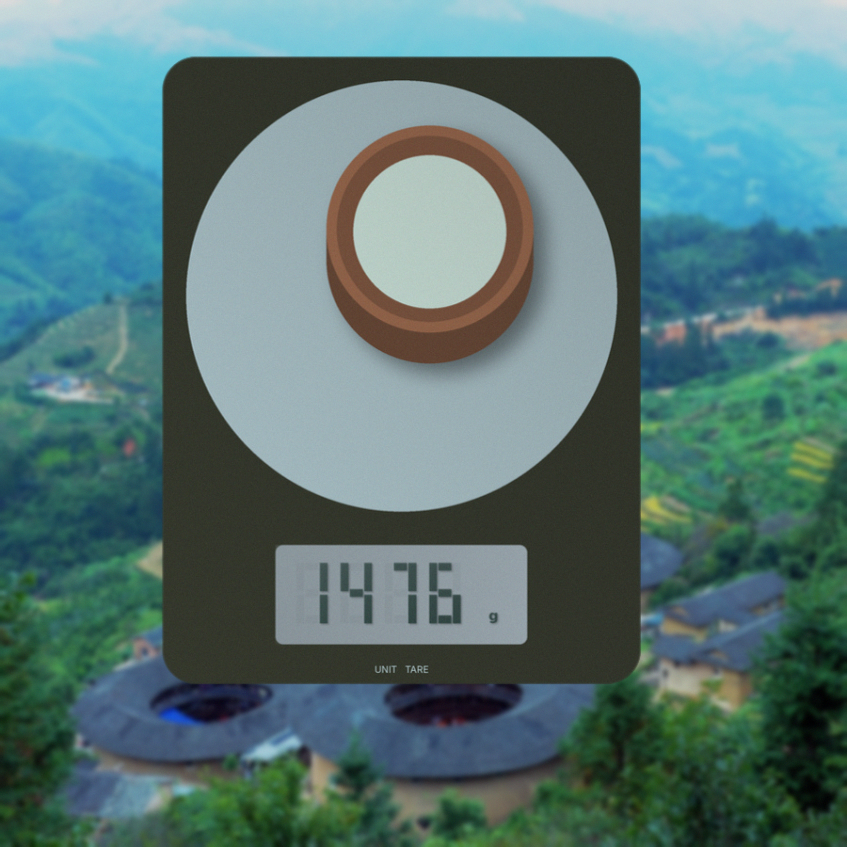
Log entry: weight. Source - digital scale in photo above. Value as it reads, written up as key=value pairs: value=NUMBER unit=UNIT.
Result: value=1476 unit=g
